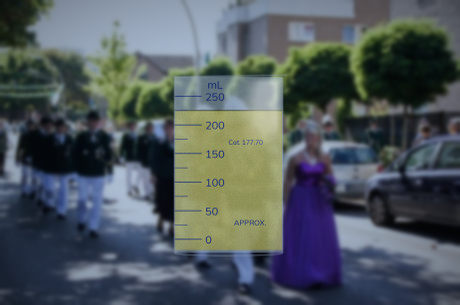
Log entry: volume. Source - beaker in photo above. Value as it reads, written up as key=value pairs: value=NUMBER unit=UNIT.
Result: value=225 unit=mL
